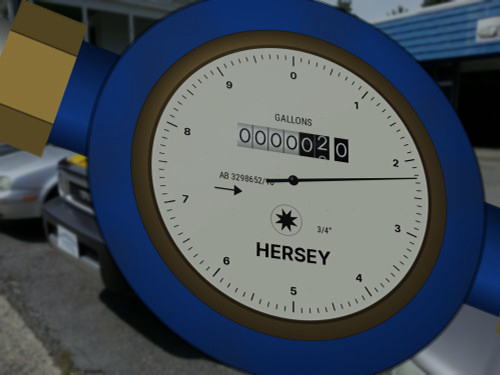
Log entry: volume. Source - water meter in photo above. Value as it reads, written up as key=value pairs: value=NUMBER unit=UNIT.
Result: value=22.2 unit=gal
